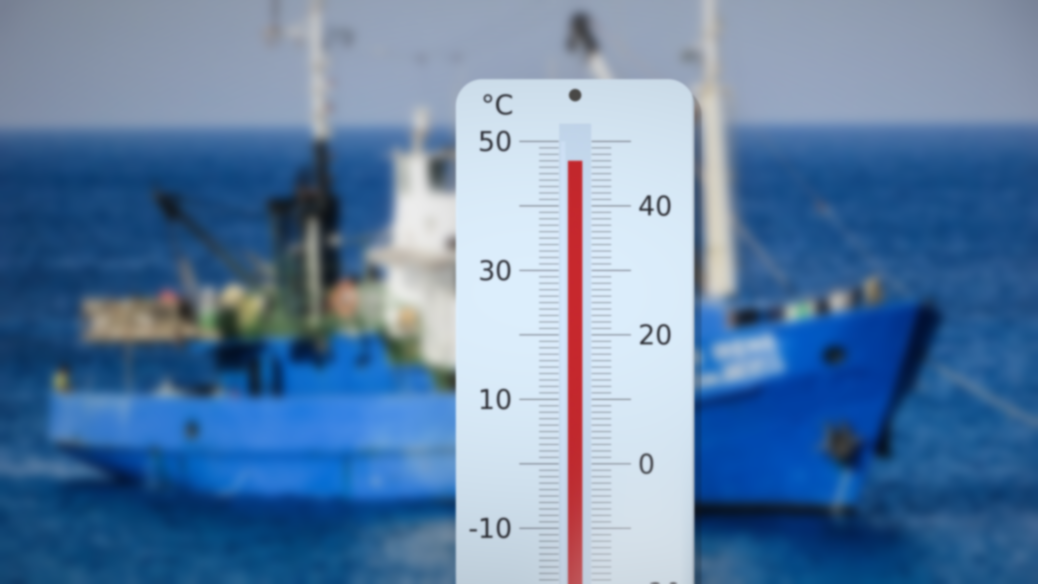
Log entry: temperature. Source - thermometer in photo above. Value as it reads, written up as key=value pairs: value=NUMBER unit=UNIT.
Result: value=47 unit=°C
